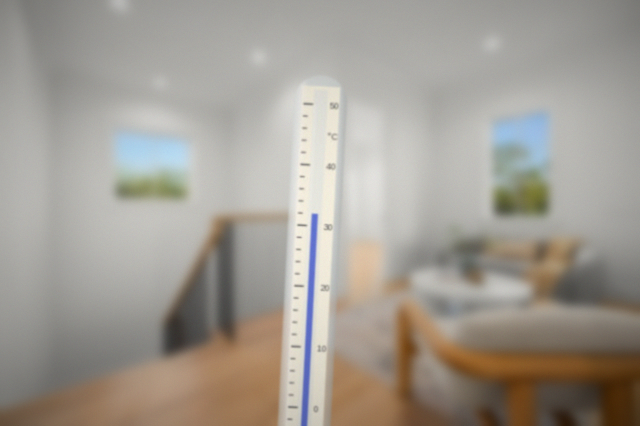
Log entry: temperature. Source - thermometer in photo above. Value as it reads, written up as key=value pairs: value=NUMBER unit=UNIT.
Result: value=32 unit=°C
